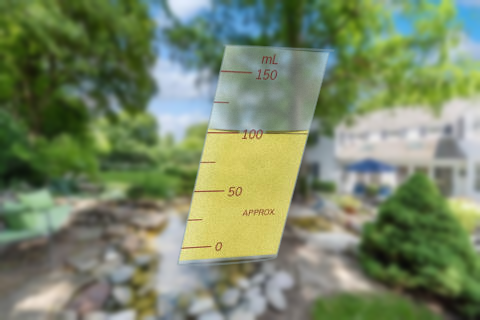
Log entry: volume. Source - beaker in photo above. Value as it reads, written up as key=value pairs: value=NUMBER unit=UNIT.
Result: value=100 unit=mL
